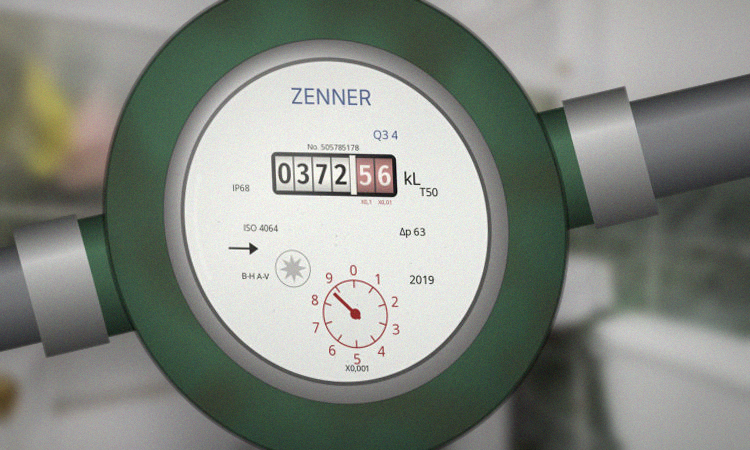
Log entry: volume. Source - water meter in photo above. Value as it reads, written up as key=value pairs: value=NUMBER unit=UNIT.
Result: value=372.568 unit=kL
